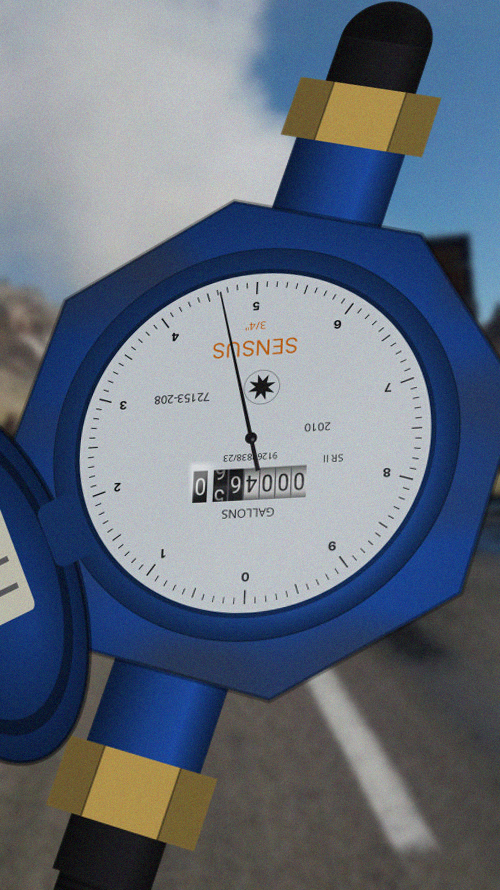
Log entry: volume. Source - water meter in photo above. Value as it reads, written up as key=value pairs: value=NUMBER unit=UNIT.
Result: value=4654.6 unit=gal
